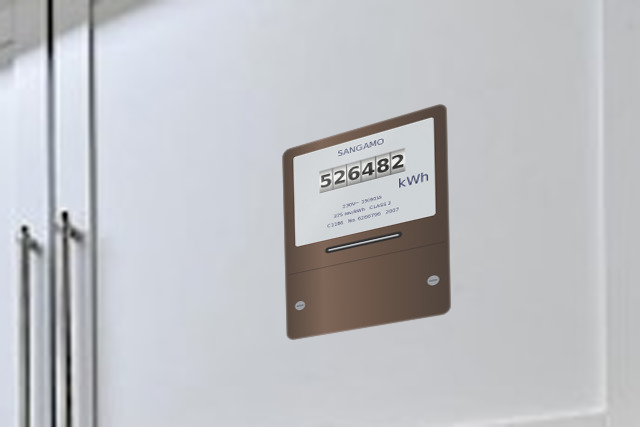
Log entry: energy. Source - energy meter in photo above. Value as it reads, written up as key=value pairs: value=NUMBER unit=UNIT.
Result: value=526482 unit=kWh
